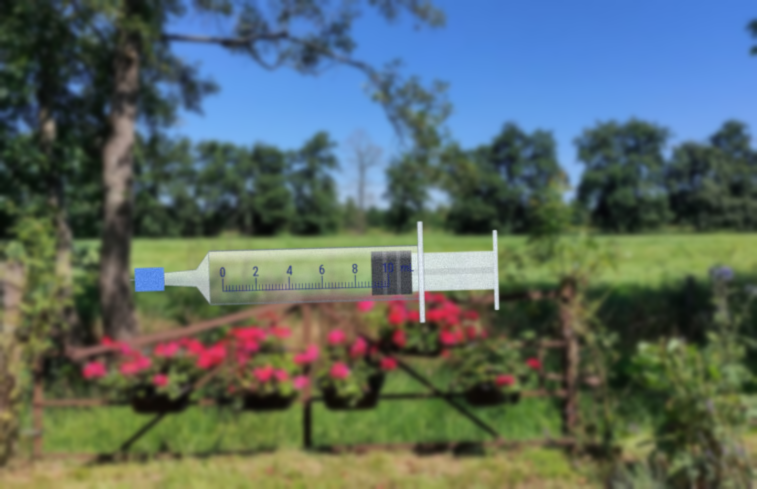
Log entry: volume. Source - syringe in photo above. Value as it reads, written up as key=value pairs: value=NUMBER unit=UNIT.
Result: value=9 unit=mL
